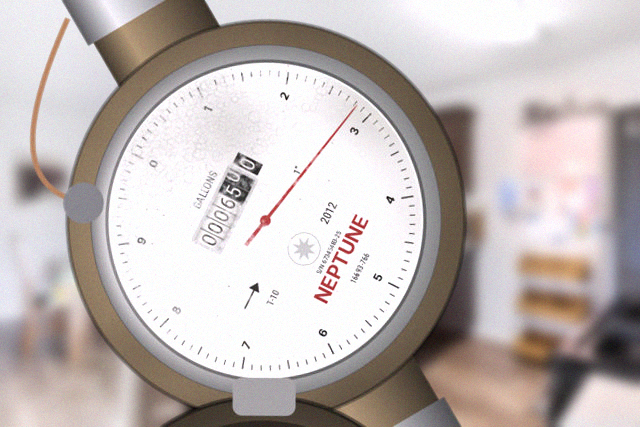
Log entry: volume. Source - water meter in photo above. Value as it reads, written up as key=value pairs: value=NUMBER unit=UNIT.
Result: value=6502.8 unit=gal
